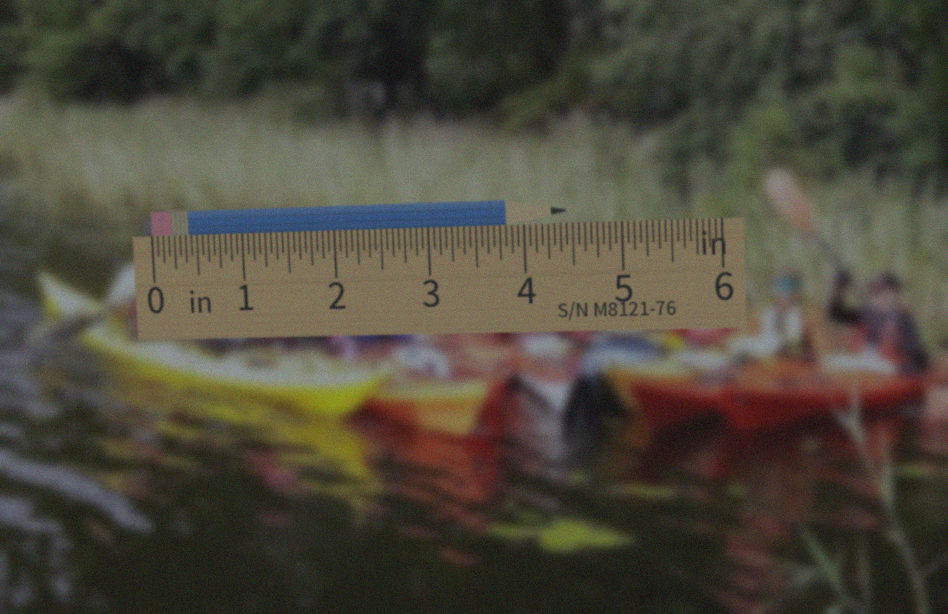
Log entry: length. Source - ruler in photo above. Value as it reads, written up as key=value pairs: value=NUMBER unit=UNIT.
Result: value=4.4375 unit=in
